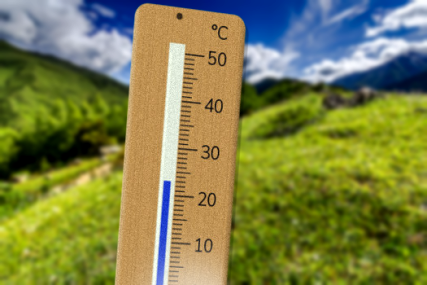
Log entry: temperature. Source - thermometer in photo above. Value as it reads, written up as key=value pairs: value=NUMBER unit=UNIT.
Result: value=23 unit=°C
